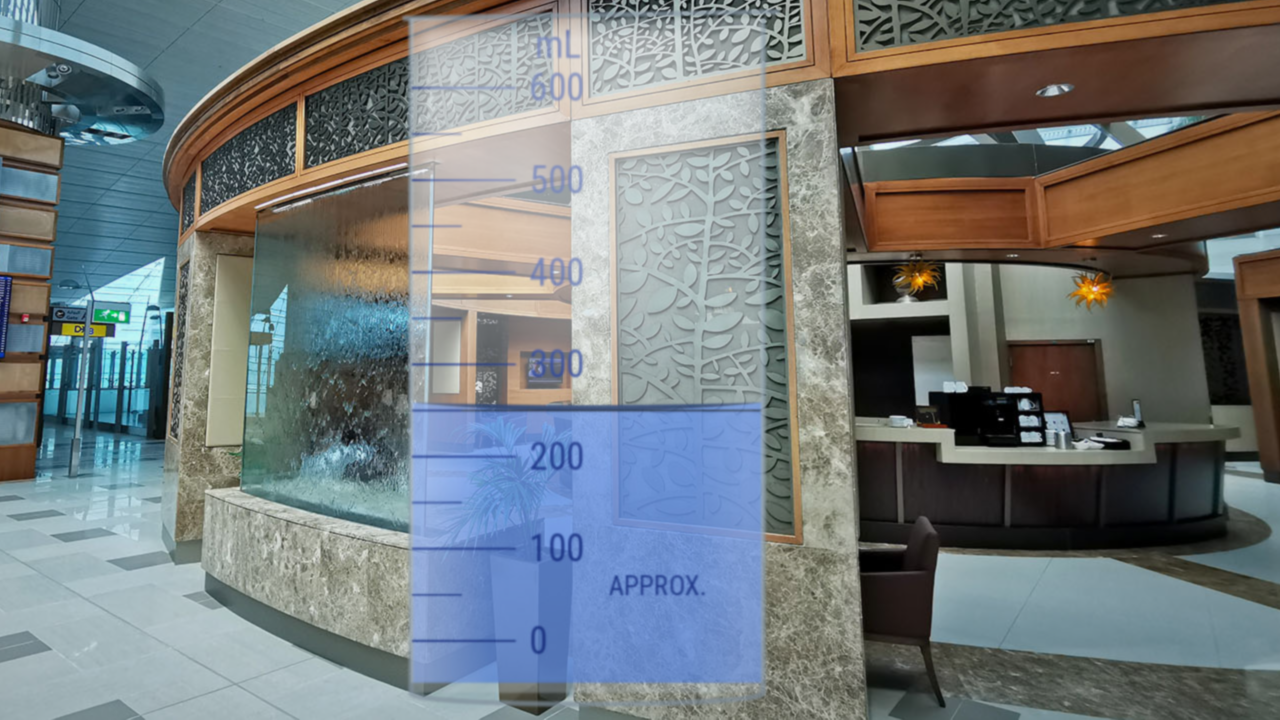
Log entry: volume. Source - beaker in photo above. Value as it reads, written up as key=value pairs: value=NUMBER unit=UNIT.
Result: value=250 unit=mL
